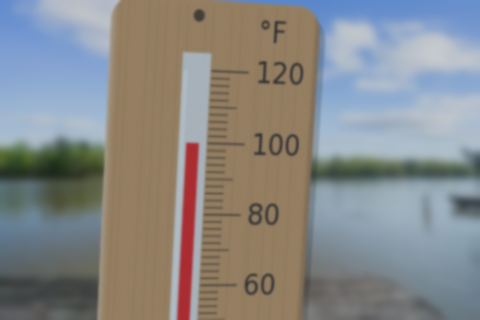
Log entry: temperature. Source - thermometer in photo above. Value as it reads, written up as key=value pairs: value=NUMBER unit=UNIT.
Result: value=100 unit=°F
